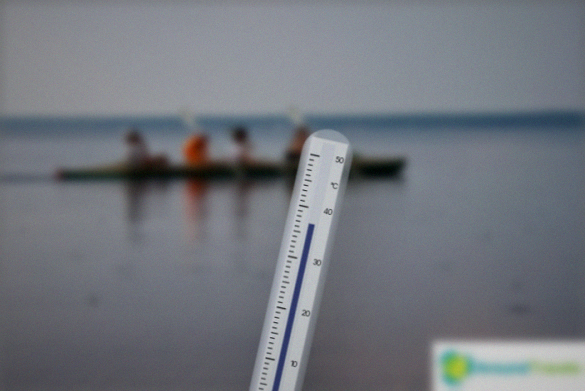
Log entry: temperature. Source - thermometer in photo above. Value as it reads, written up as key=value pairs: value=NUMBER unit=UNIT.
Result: value=37 unit=°C
